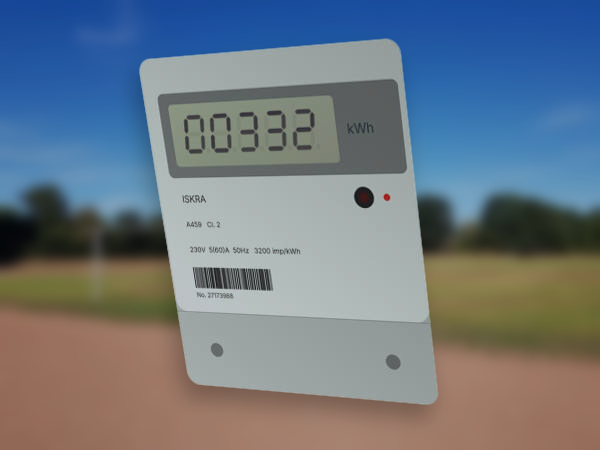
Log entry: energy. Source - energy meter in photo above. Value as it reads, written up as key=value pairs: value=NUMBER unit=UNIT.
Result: value=332 unit=kWh
